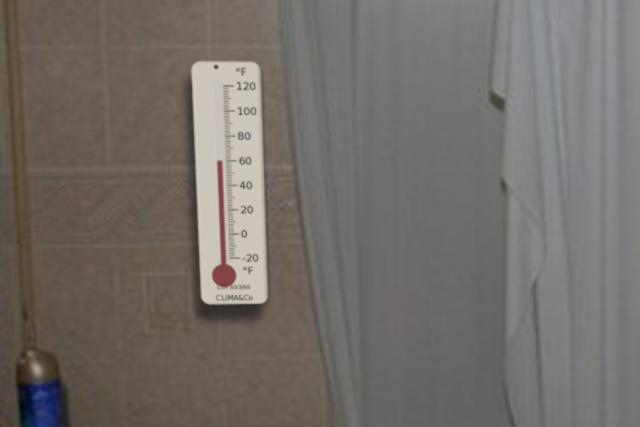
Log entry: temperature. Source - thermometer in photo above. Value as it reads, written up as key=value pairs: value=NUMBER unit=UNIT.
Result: value=60 unit=°F
